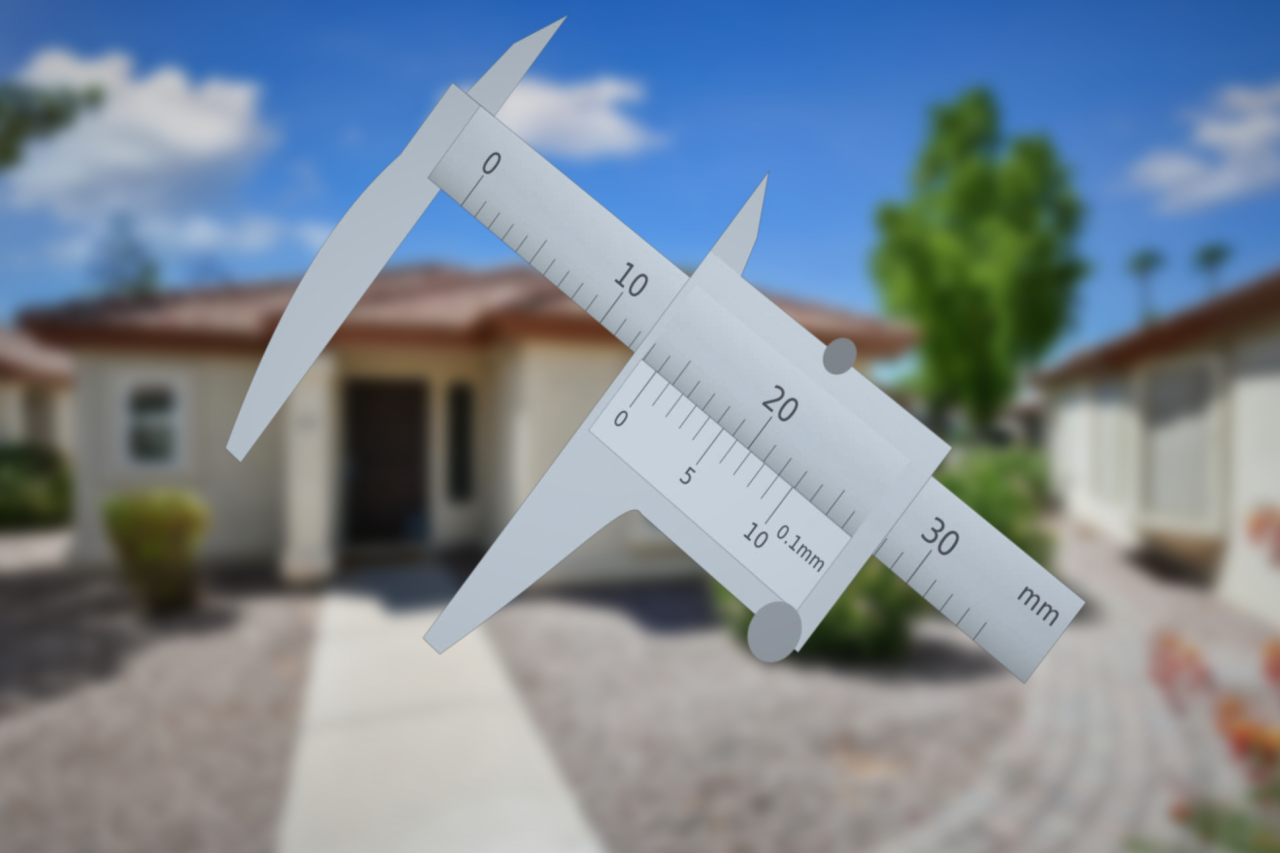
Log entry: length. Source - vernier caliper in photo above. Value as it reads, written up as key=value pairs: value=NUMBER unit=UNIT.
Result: value=13.9 unit=mm
